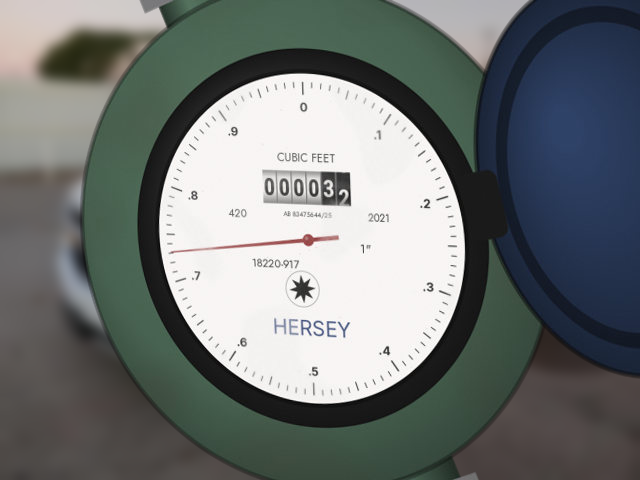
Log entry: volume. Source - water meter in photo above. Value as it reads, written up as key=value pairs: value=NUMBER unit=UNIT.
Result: value=31.73 unit=ft³
